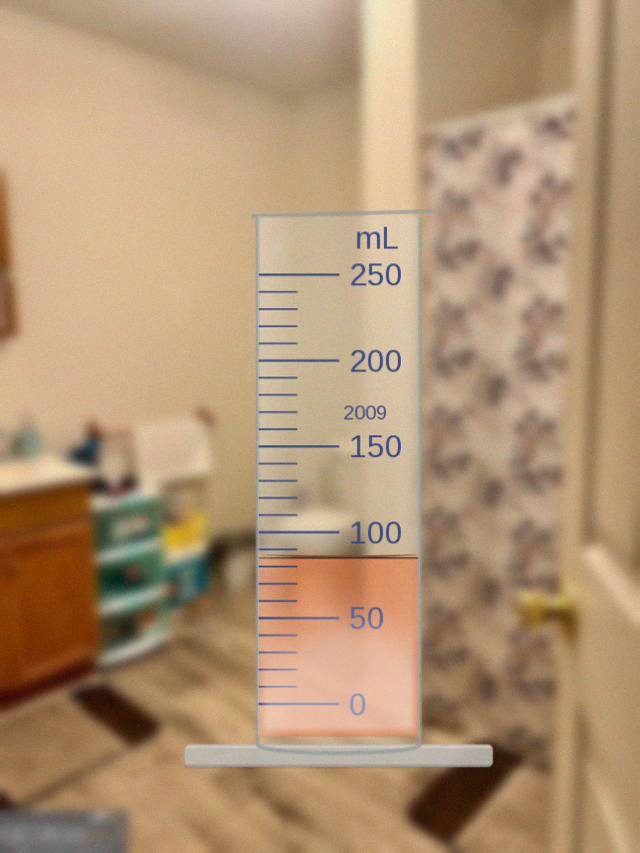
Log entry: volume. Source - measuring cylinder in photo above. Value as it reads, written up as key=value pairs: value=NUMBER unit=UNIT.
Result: value=85 unit=mL
